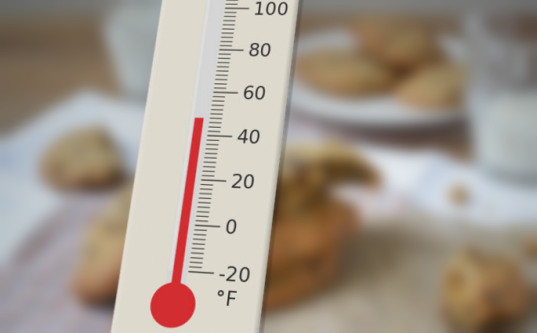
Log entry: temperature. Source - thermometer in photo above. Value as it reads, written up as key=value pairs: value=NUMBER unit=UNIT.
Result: value=48 unit=°F
